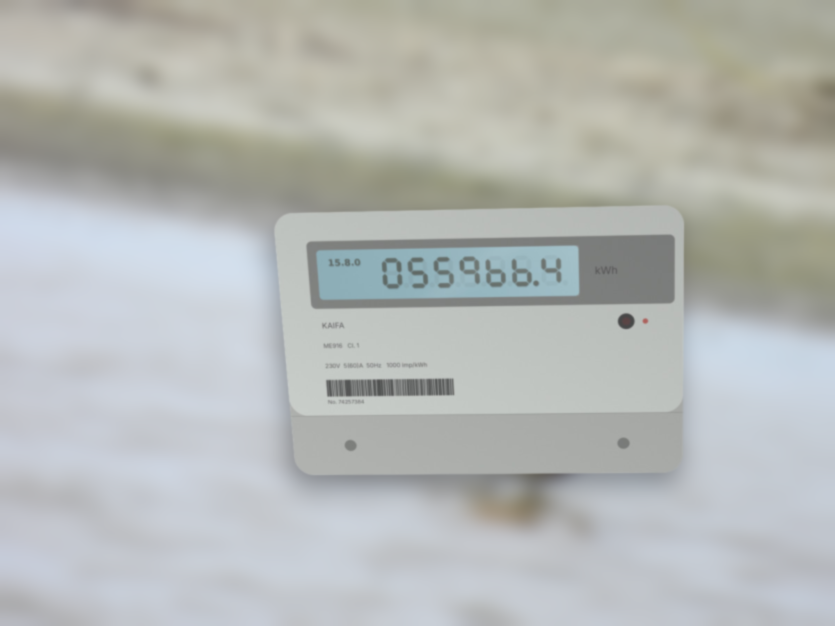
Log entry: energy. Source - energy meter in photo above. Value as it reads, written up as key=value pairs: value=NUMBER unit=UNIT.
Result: value=55966.4 unit=kWh
